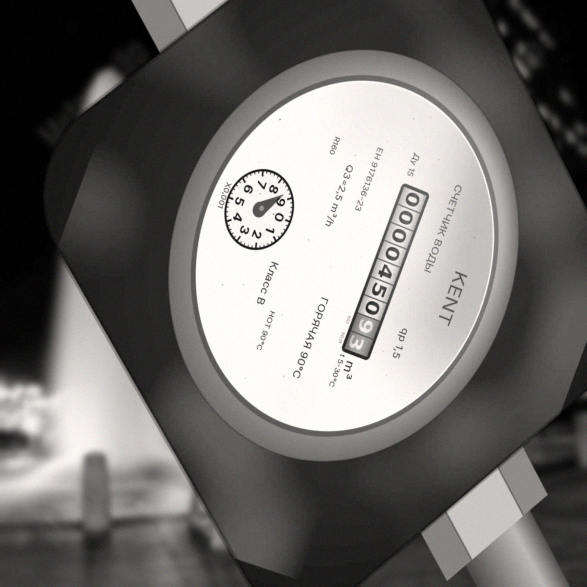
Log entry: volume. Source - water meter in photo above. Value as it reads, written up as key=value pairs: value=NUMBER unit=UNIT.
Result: value=450.928 unit=m³
